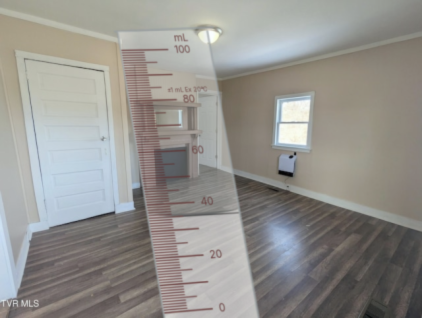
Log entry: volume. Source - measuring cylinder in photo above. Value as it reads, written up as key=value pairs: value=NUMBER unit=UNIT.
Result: value=35 unit=mL
